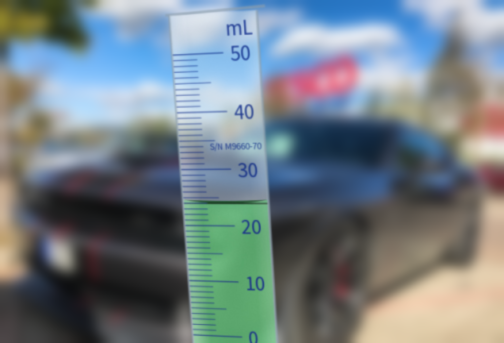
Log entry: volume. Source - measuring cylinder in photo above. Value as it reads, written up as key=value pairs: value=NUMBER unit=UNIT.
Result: value=24 unit=mL
